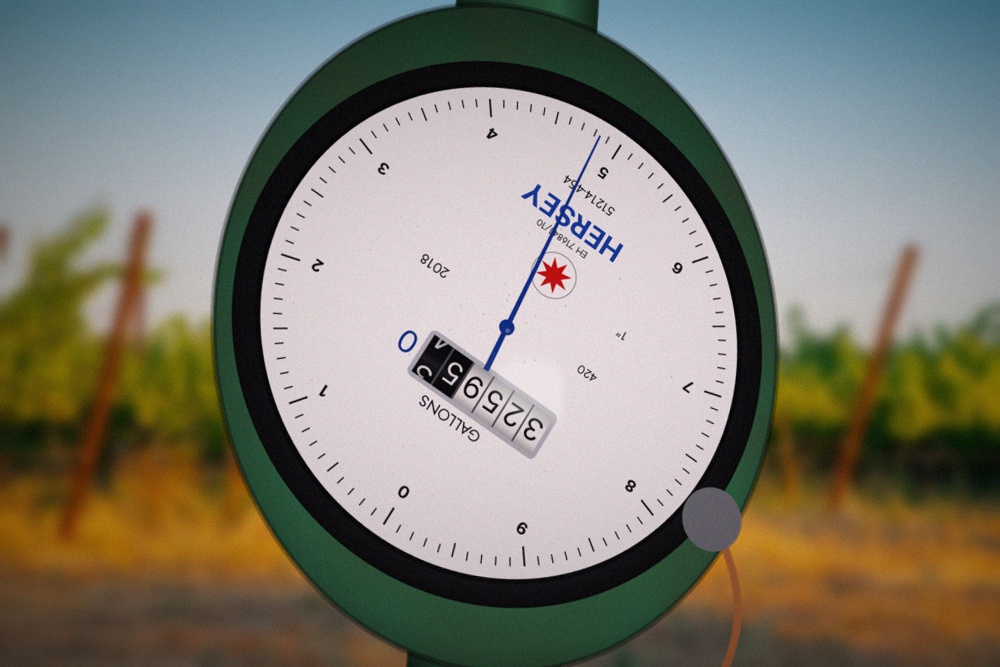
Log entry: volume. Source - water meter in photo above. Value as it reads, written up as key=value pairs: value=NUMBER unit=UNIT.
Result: value=3259534.8 unit=gal
